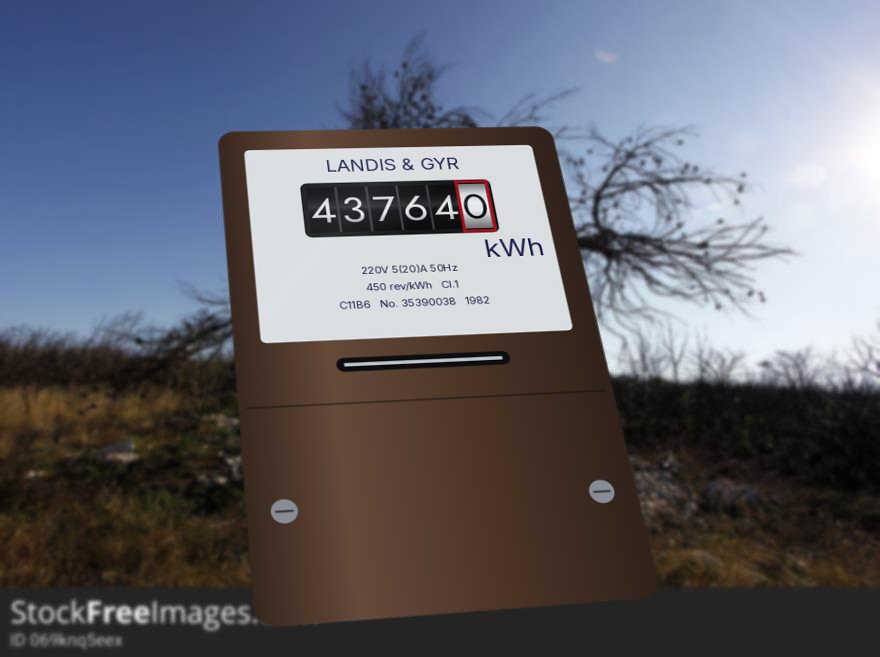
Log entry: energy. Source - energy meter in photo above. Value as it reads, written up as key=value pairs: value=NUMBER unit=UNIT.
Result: value=43764.0 unit=kWh
